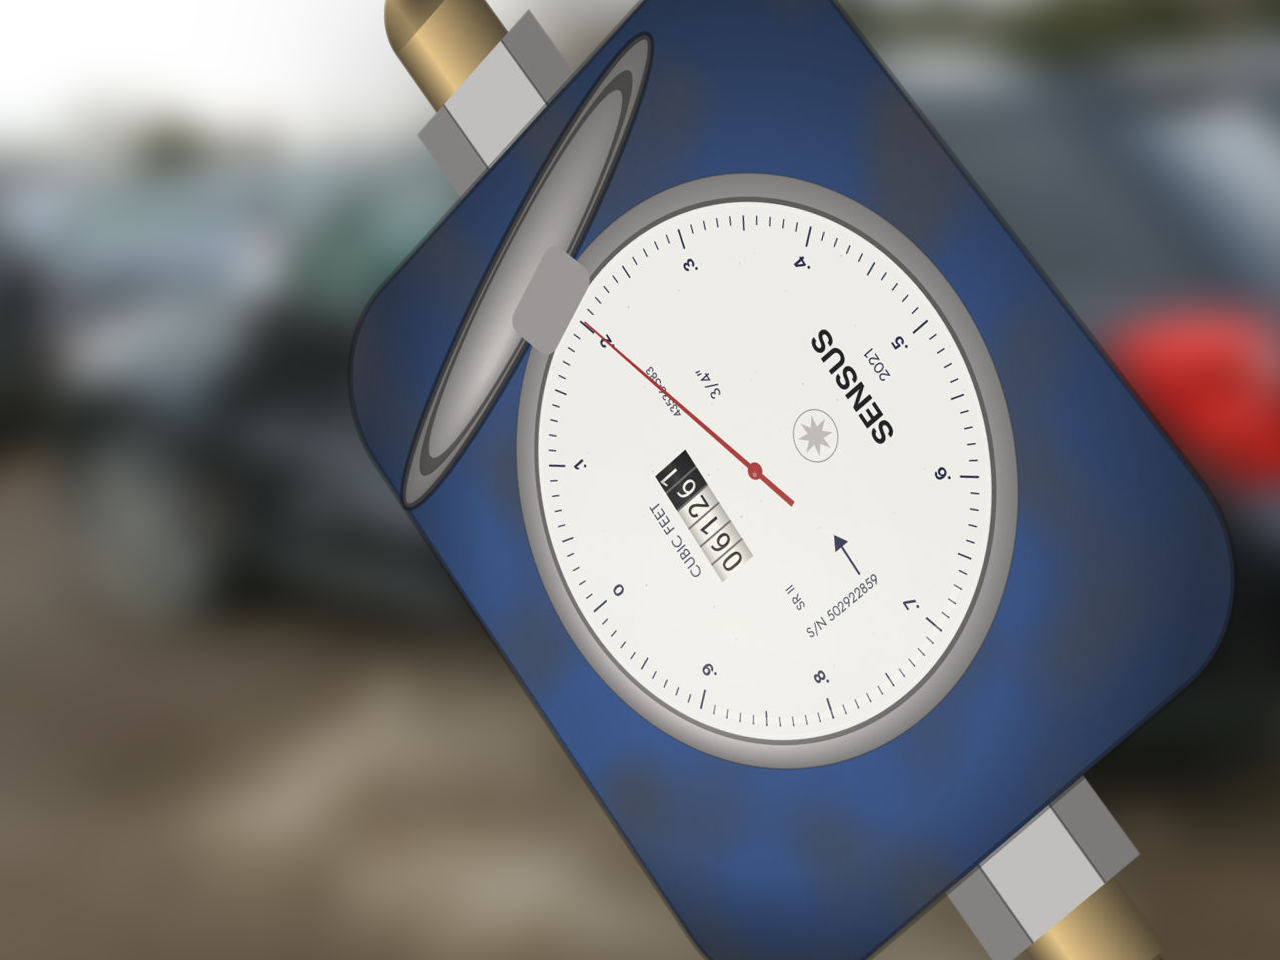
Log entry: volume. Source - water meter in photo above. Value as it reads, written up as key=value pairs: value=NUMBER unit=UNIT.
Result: value=61261.20 unit=ft³
